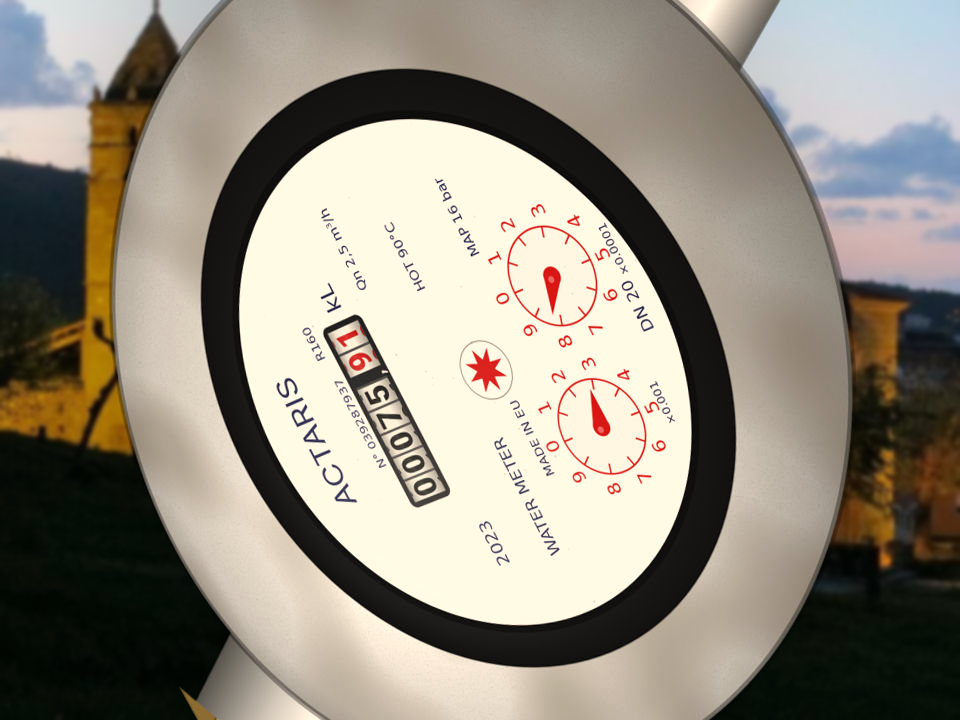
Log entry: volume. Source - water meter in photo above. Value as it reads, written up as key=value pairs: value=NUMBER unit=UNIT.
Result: value=75.9128 unit=kL
